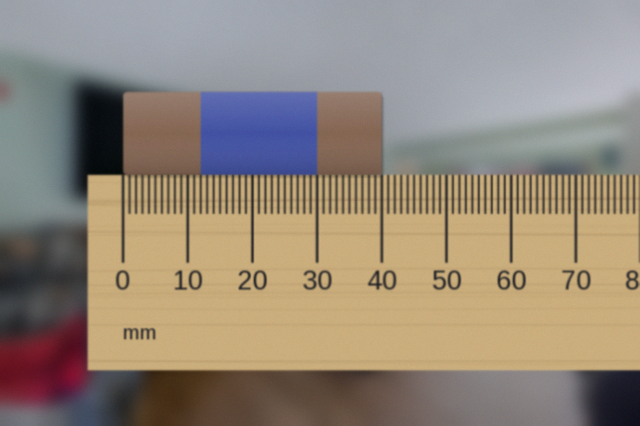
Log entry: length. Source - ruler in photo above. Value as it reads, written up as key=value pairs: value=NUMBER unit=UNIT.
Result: value=40 unit=mm
